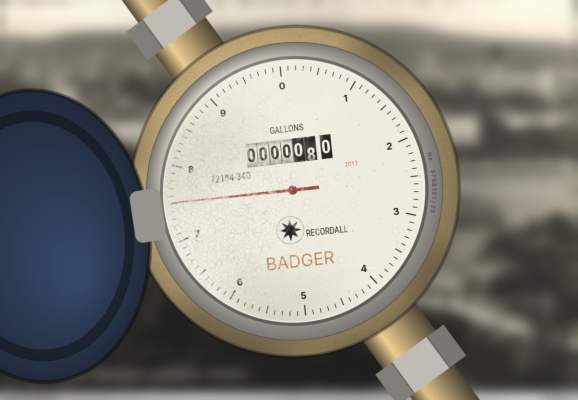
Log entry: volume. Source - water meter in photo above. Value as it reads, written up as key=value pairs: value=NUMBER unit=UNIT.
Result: value=77.5 unit=gal
